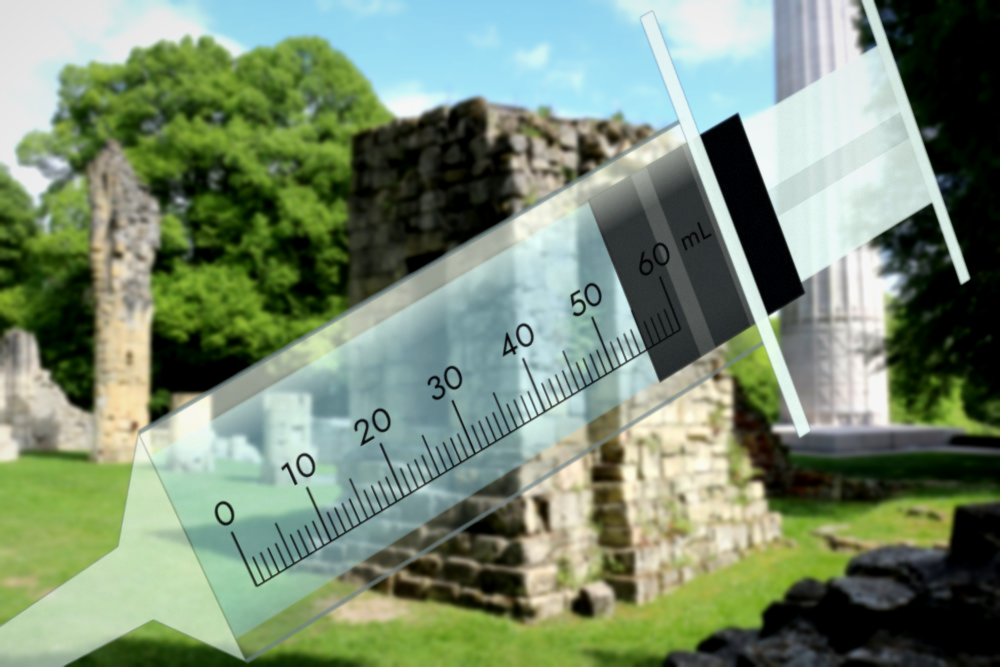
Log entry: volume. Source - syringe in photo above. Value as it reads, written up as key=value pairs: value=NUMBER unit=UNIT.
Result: value=55 unit=mL
